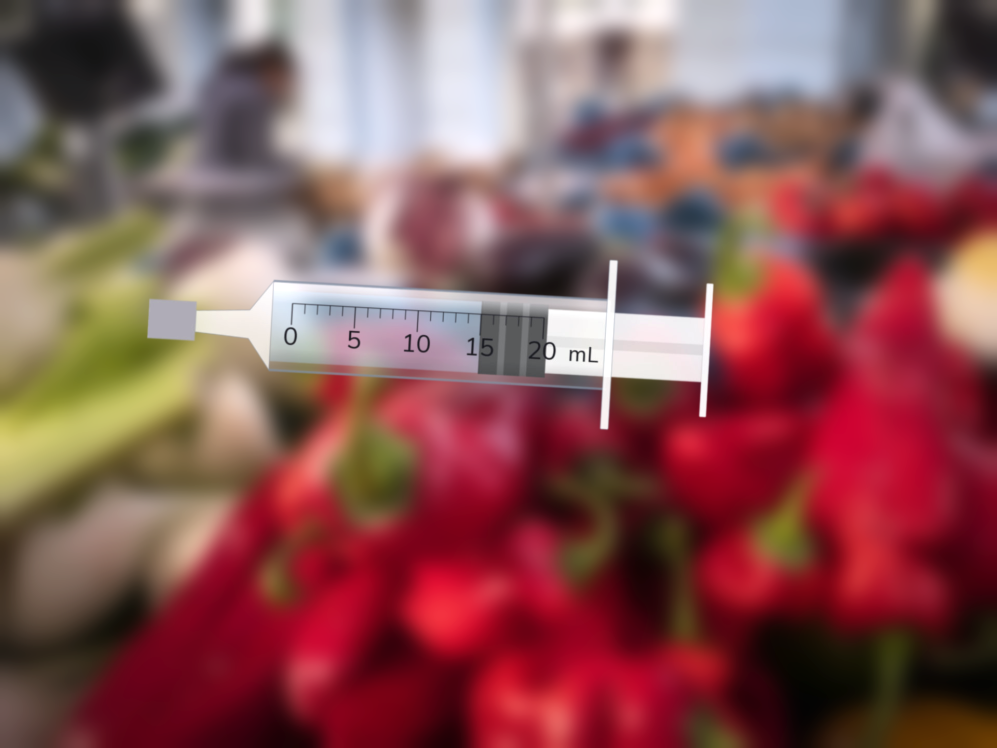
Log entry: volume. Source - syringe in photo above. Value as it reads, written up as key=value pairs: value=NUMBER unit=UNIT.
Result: value=15 unit=mL
